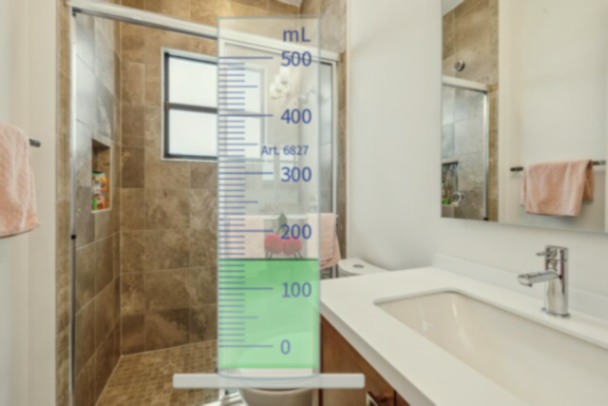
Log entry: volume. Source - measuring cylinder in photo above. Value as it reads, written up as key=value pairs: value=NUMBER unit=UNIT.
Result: value=150 unit=mL
